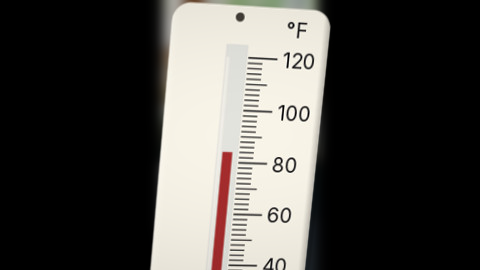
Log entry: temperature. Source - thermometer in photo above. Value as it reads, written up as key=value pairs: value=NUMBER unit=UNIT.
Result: value=84 unit=°F
